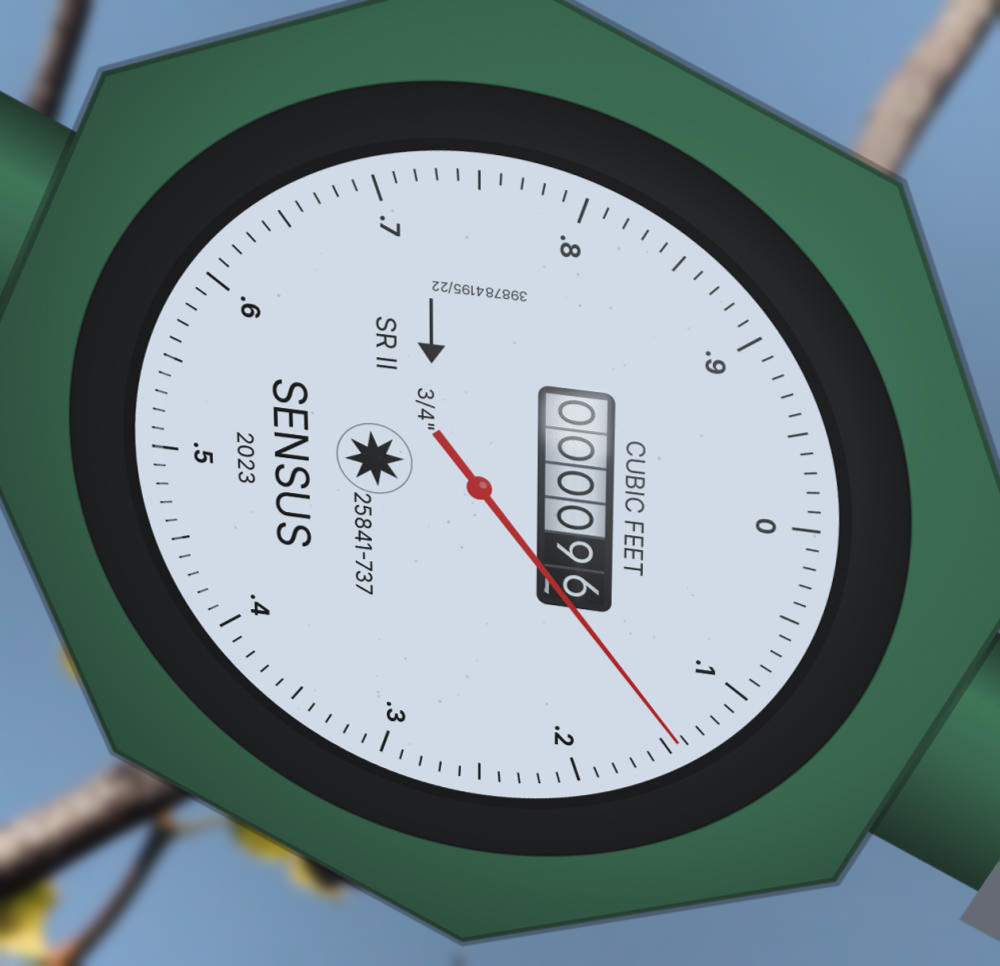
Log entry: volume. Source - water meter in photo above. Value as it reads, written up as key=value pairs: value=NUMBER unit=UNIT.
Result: value=96.14 unit=ft³
